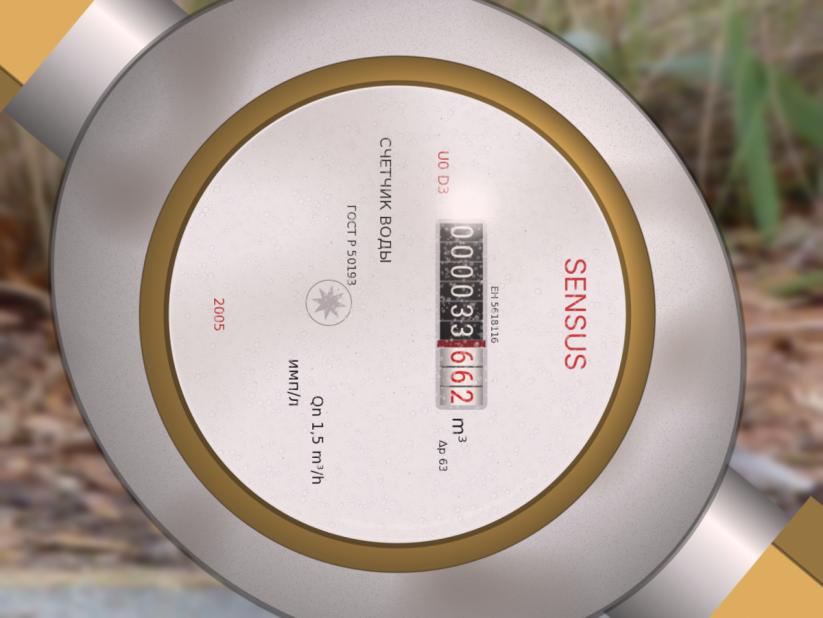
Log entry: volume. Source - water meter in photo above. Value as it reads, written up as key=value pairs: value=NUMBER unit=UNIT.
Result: value=33.662 unit=m³
